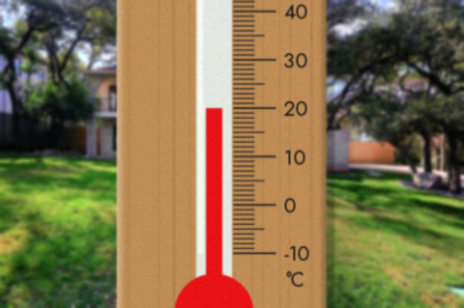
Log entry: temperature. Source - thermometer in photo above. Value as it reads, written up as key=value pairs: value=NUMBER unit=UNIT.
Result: value=20 unit=°C
